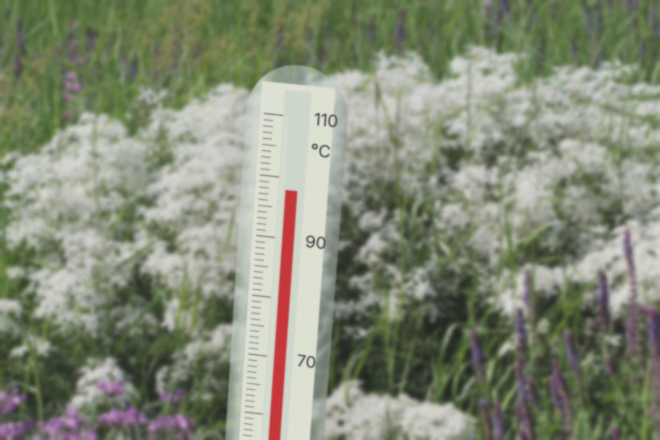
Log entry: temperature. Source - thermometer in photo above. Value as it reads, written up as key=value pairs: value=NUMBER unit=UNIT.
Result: value=98 unit=°C
